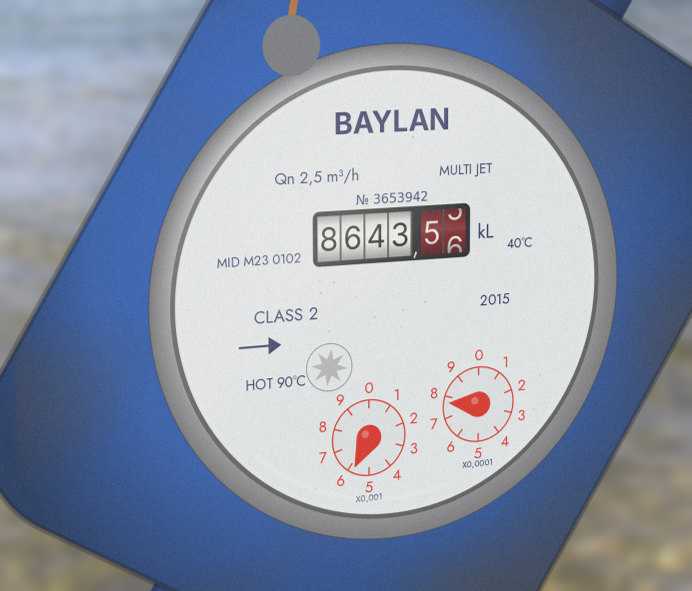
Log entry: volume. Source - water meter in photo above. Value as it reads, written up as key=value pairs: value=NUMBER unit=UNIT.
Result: value=8643.5557 unit=kL
